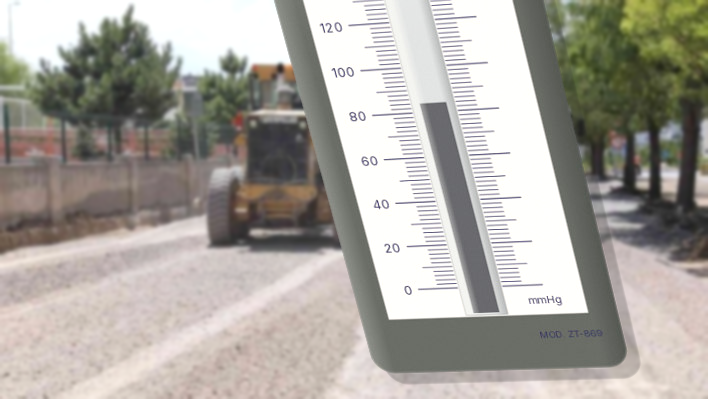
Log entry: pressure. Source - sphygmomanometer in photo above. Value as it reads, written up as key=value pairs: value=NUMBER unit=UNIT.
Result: value=84 unit=mmHg
